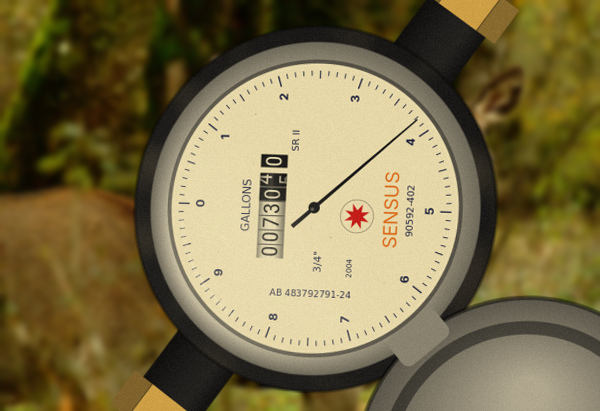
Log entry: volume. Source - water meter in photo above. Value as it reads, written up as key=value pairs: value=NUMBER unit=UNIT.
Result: value=73043.8 unit=gal
